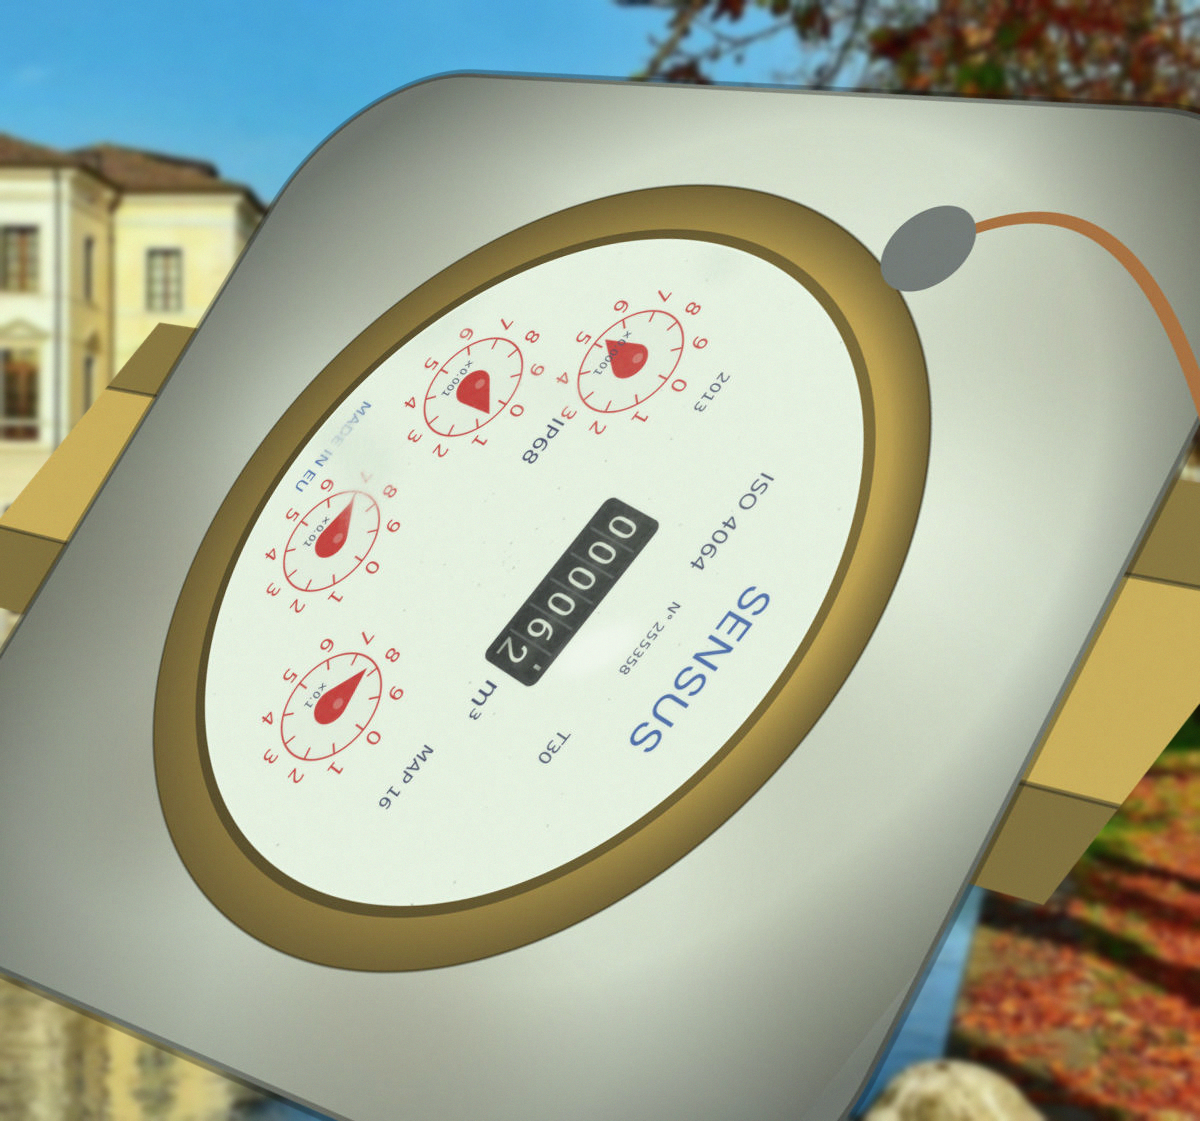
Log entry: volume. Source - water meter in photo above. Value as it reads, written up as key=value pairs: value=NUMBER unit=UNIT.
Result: value=61.7705 unit=m³
